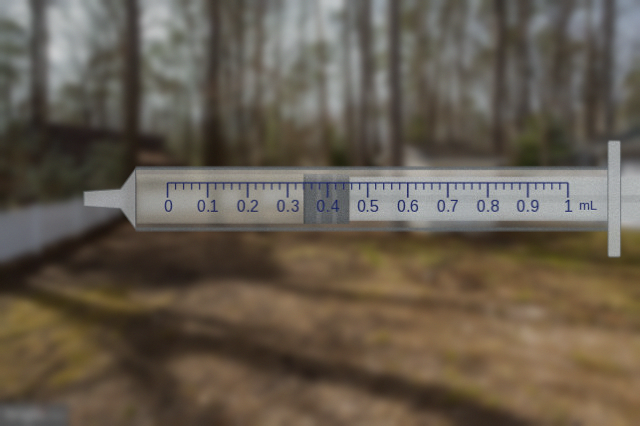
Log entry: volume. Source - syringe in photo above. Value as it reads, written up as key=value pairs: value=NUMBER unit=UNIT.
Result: value=0.34 unit=mL
